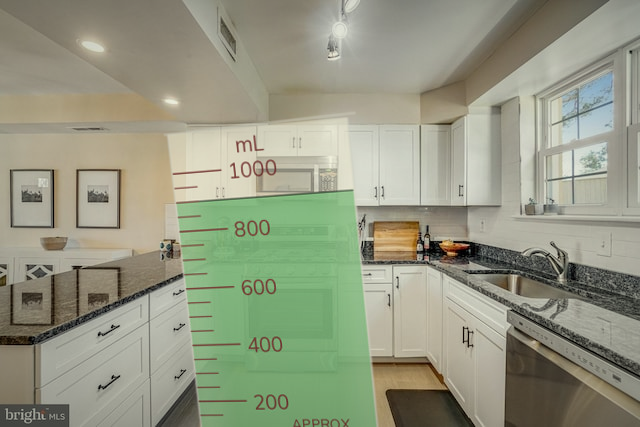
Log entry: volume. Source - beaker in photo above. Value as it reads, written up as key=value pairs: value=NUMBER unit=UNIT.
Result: value=900 unit=mL
